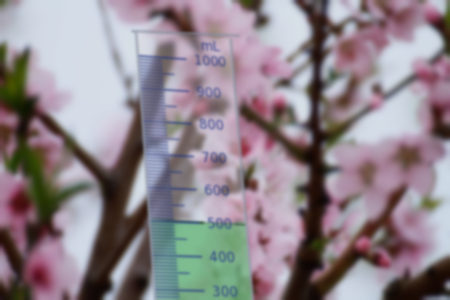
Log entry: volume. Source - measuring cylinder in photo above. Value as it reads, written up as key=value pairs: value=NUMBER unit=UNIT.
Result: value=500 unit=mL
